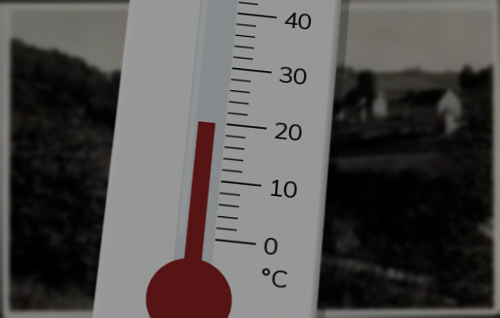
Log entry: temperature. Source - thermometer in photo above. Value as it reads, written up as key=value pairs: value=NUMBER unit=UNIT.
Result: value=20 unit=°C
